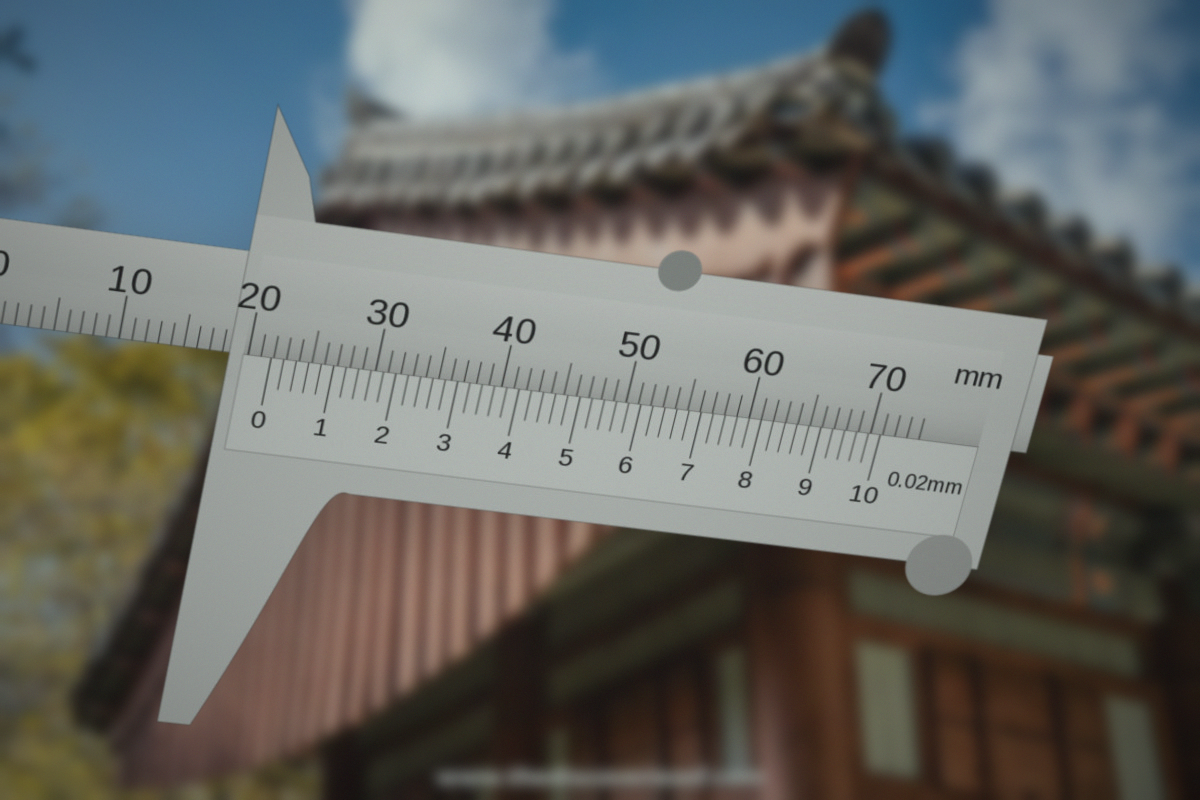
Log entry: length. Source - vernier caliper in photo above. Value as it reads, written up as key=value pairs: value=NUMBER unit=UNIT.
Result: value=21.8 unit=mm
